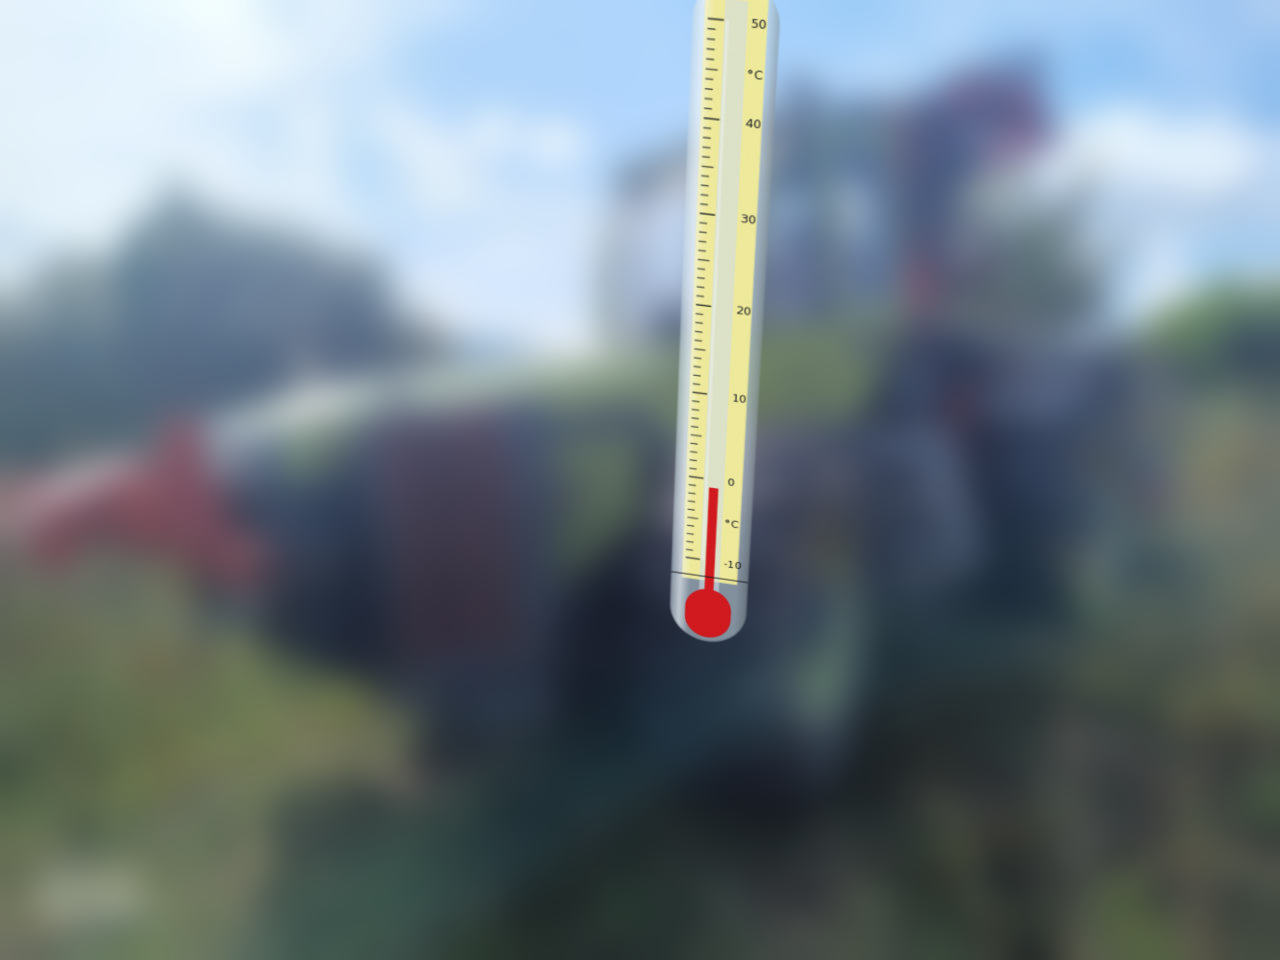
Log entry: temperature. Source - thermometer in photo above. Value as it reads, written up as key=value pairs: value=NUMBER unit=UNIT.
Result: value=-1 unit=°C
